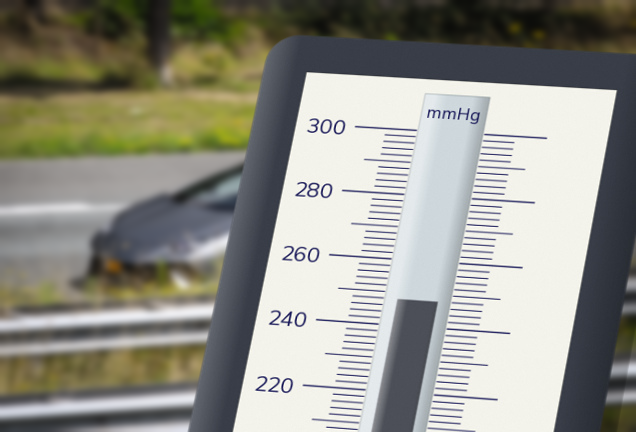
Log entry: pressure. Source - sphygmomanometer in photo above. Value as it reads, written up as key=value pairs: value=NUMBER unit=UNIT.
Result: value=248 unit=mmHg
